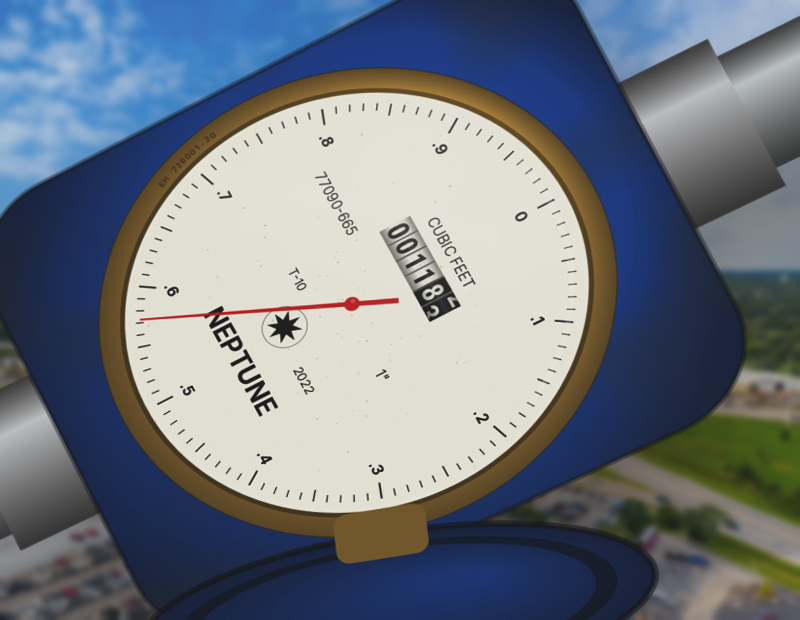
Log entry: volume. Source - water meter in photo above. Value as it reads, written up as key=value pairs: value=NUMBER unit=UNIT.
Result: value=1182.57 unit=ft³
